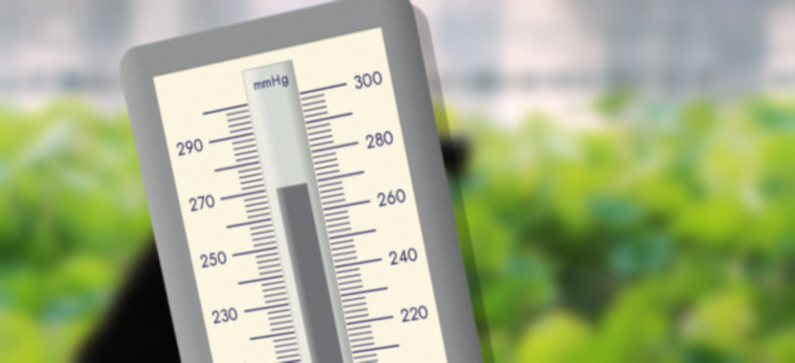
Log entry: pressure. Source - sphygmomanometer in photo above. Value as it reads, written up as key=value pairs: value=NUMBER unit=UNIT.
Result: value=270 unit=mmHg
